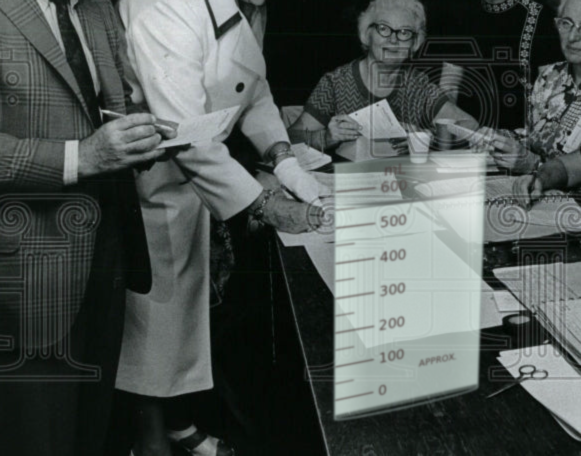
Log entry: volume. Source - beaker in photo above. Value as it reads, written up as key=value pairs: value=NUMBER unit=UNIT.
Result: value=550 unit=mL
